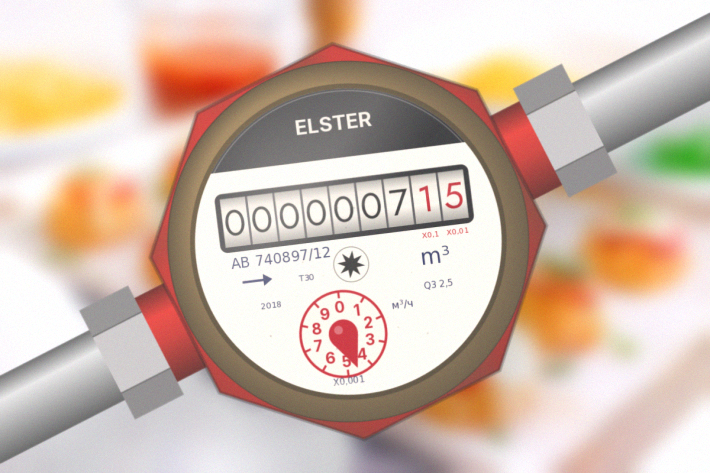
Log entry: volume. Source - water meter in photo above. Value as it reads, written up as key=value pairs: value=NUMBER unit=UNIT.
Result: value=7.154 unit=m³
